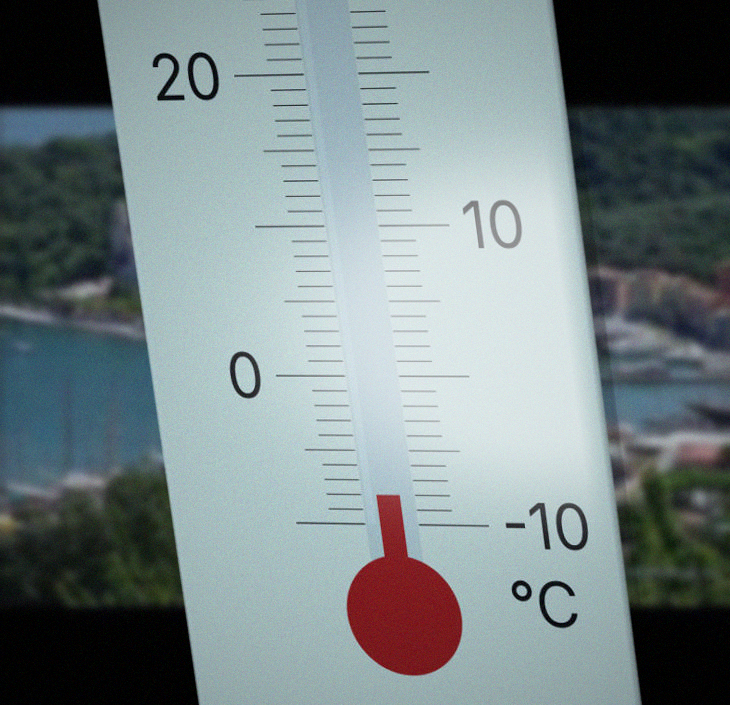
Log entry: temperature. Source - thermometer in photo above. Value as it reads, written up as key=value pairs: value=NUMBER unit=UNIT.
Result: value=-8 unit=°C
